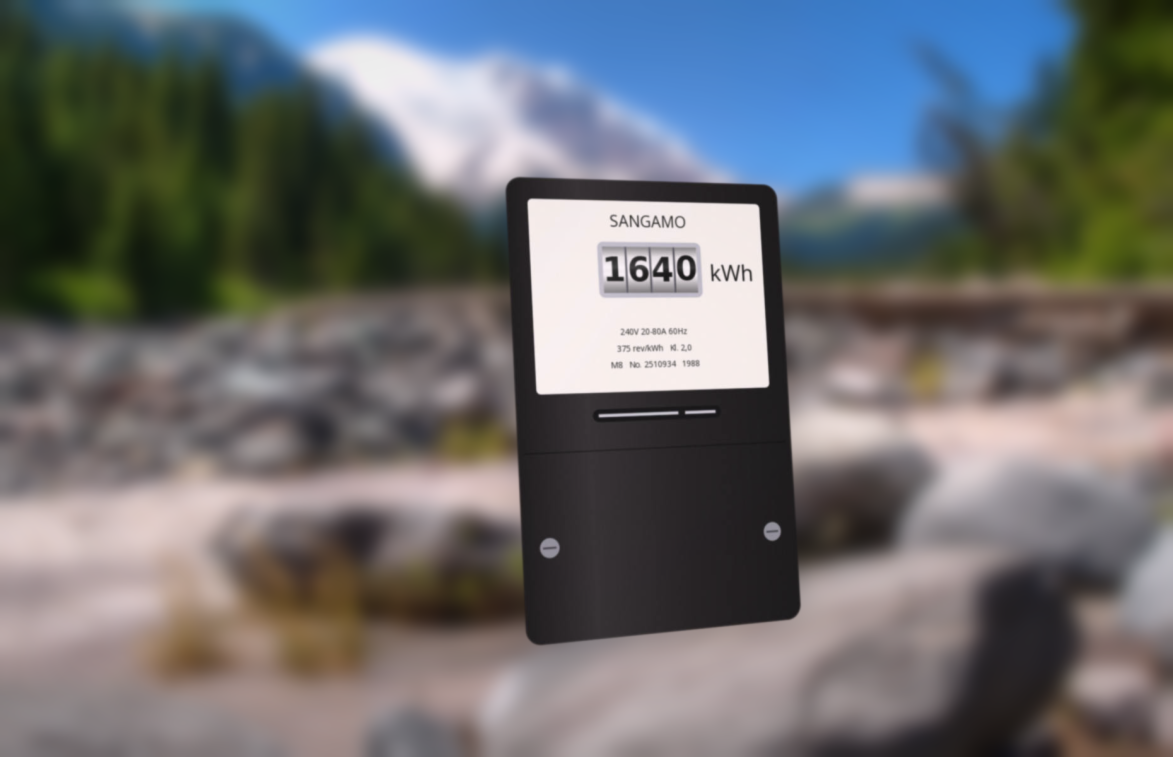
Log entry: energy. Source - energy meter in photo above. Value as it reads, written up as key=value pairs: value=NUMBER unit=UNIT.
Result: value=1640 unit=kWh
